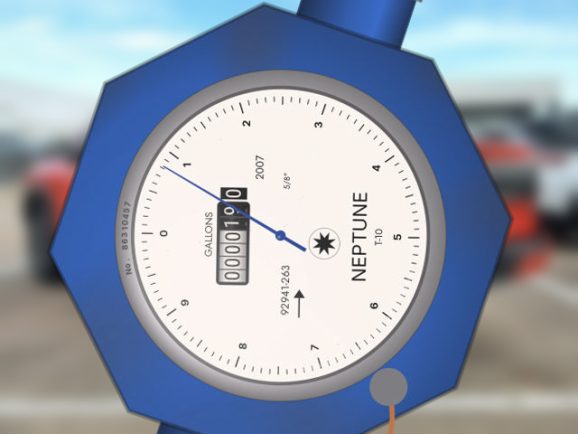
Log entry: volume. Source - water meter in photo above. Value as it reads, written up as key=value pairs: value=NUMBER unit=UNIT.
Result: value=190.8 unit=gal
